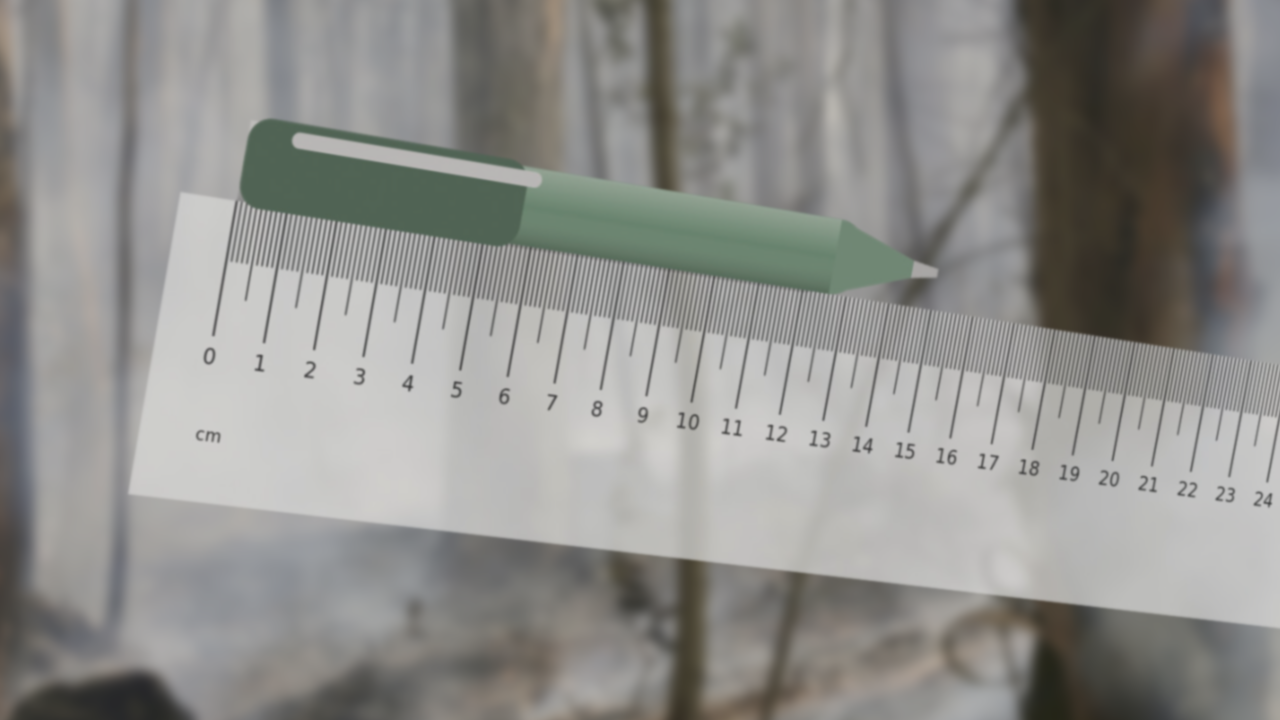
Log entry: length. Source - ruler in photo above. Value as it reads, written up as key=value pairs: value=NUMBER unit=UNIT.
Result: value=15 unit=cm
